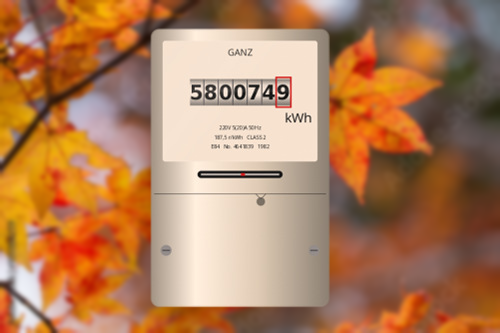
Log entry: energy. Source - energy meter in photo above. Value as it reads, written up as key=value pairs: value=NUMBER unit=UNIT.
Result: value=580074.9 unit=kWh
